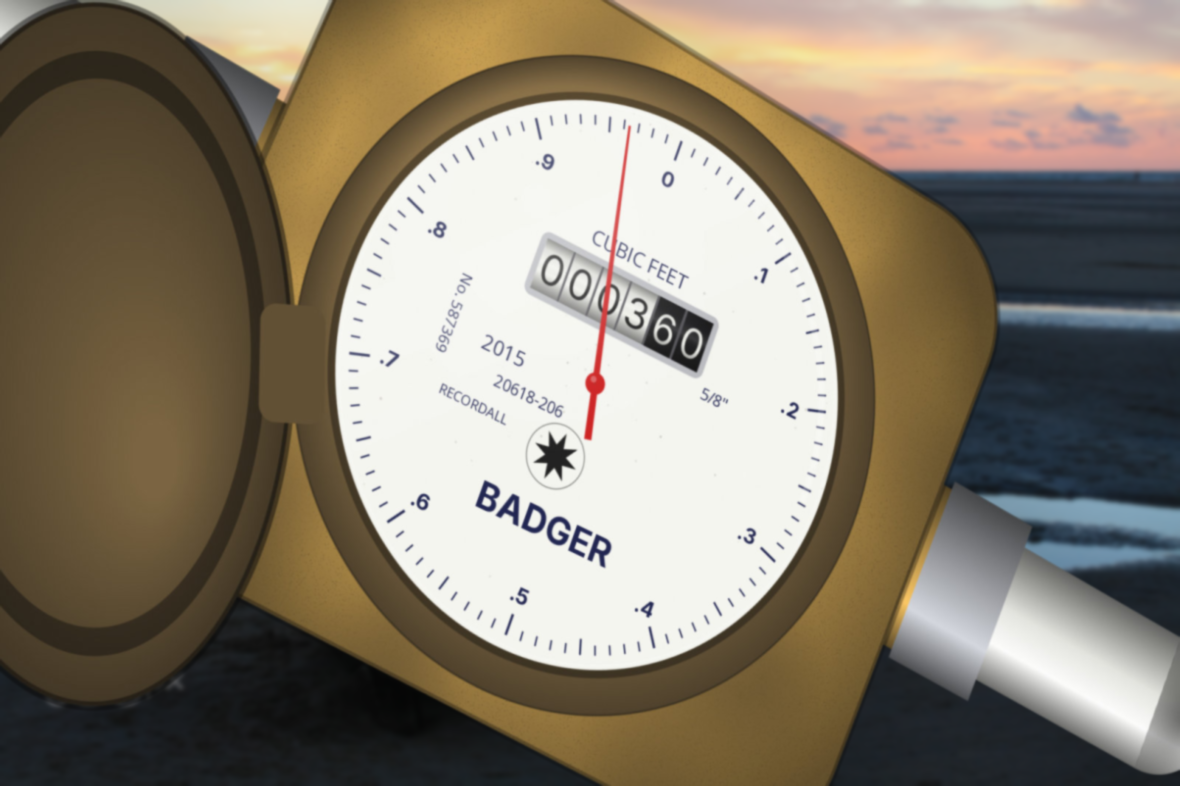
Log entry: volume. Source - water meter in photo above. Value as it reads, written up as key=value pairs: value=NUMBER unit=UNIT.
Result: value=359.96 unit=ft³
